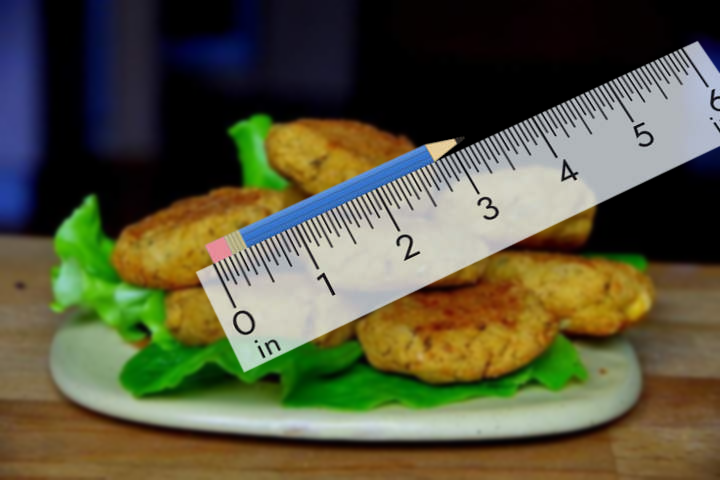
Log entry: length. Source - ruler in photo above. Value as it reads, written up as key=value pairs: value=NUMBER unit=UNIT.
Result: value=3.1875 unit=in
